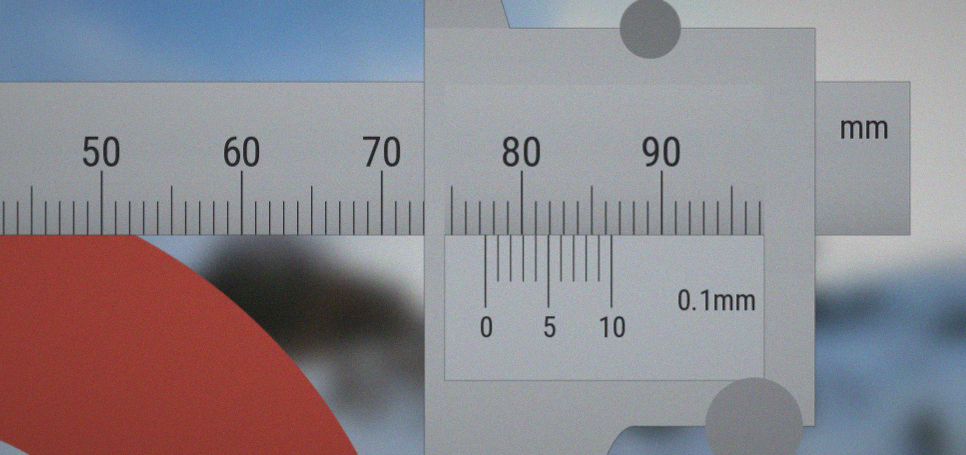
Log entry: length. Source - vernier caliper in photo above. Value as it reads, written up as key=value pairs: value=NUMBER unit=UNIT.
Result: value=77.4 unit=mm
